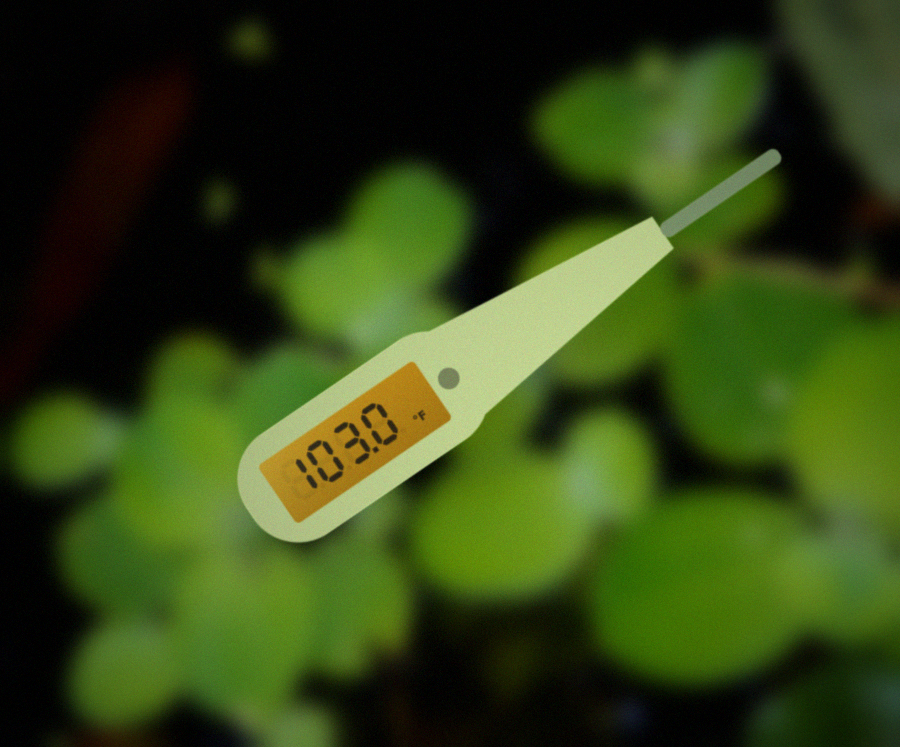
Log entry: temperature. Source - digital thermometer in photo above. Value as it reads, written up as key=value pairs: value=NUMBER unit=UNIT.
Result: value=103.0 unit=°F
